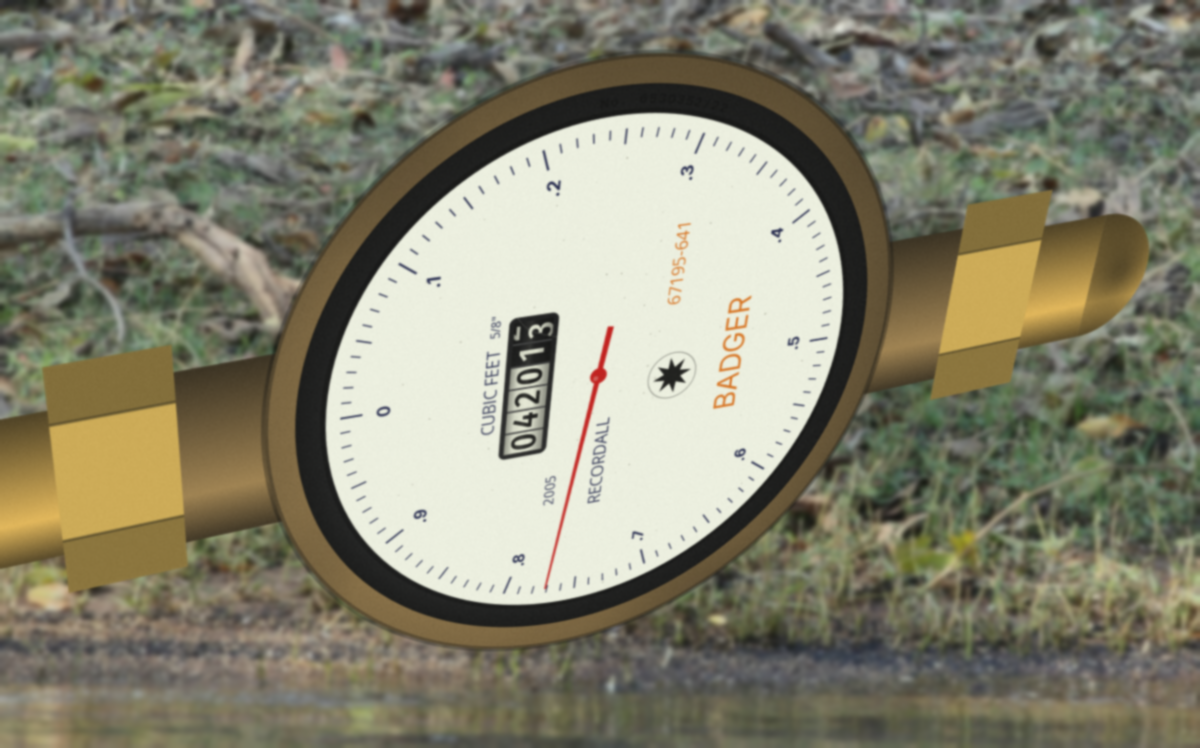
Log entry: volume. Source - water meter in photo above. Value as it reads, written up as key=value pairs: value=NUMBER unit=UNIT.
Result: value=42012.77 unit=ft³
